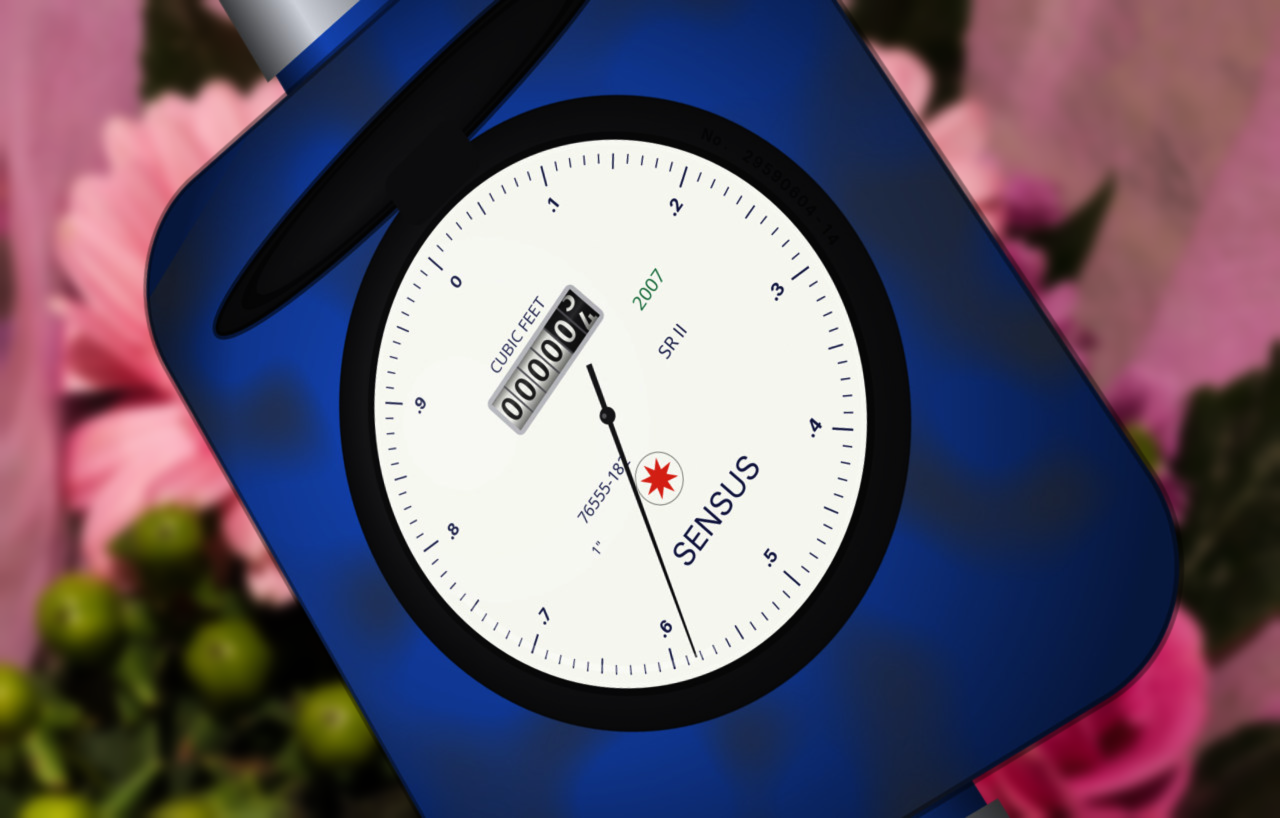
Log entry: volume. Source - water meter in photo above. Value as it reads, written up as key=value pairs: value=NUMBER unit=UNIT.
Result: value=3.58 unit=ft³
